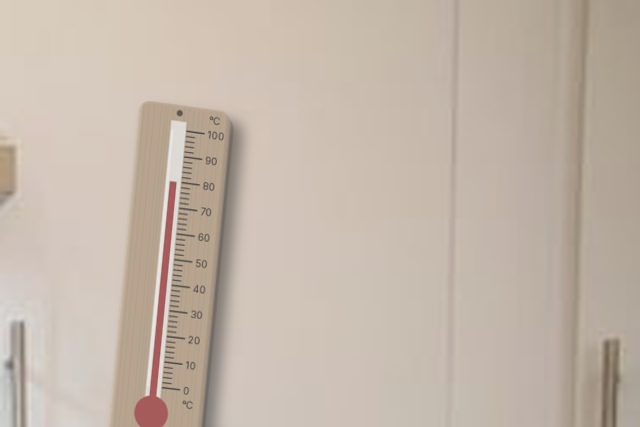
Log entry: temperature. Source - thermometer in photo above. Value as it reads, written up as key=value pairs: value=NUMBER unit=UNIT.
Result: value=80 unit=°C
